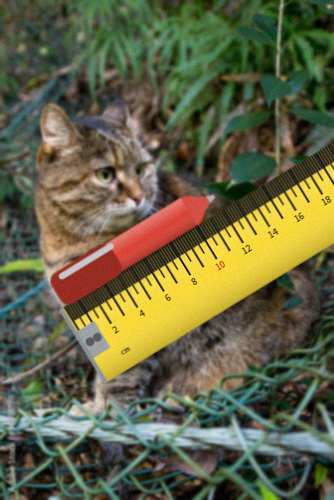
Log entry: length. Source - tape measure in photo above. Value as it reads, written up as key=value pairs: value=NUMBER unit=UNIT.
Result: value=12 unit=cm
